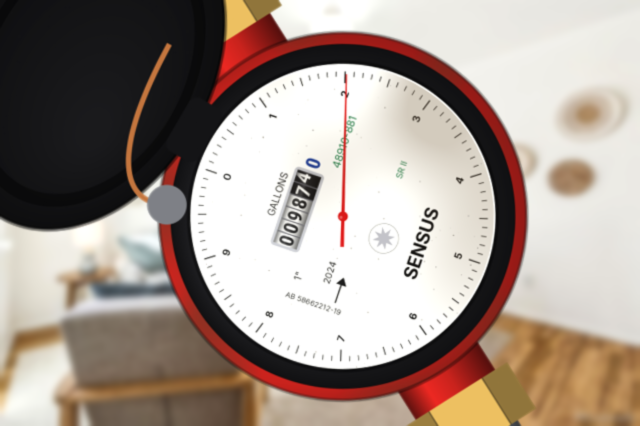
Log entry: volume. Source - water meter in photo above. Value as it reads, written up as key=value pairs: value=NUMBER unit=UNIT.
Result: value=98742.0 unit=gal
